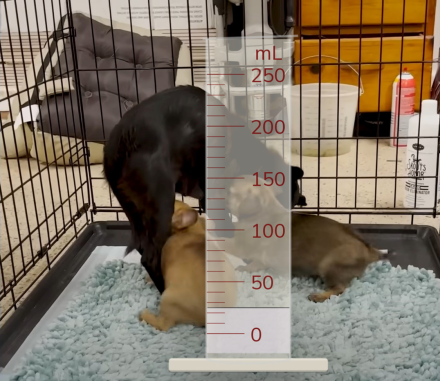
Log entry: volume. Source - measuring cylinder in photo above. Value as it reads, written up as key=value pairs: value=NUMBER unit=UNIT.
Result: value=25 unit=mL
